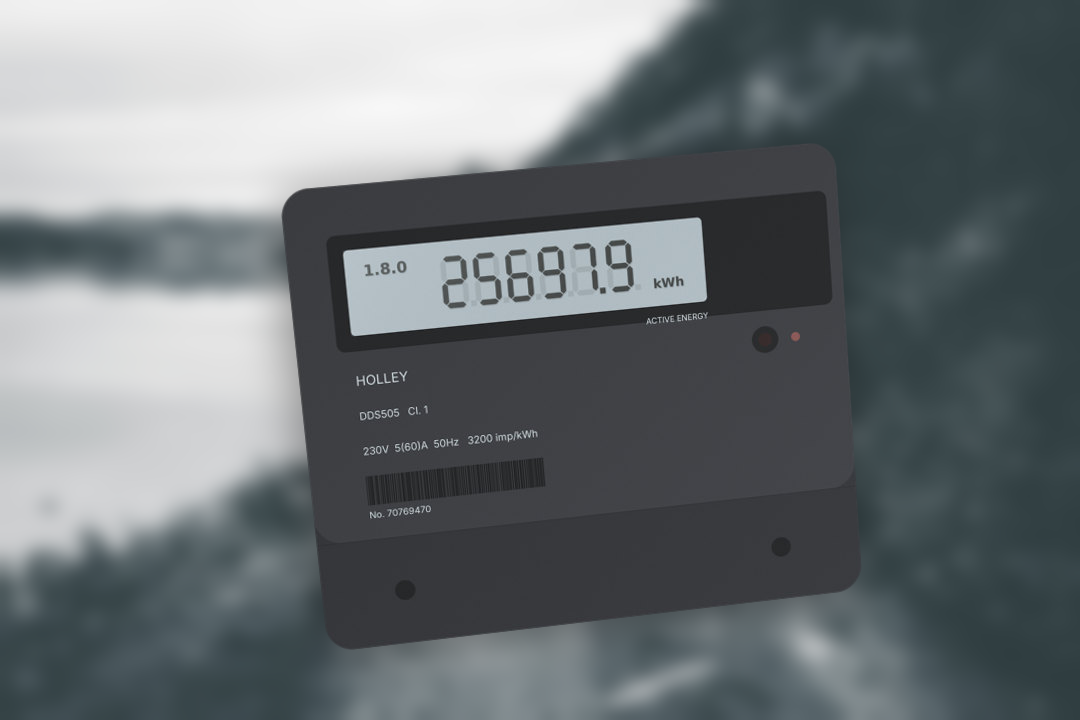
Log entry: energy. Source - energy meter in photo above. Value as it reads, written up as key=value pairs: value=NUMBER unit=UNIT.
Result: value=25697.9 unit=kWh
